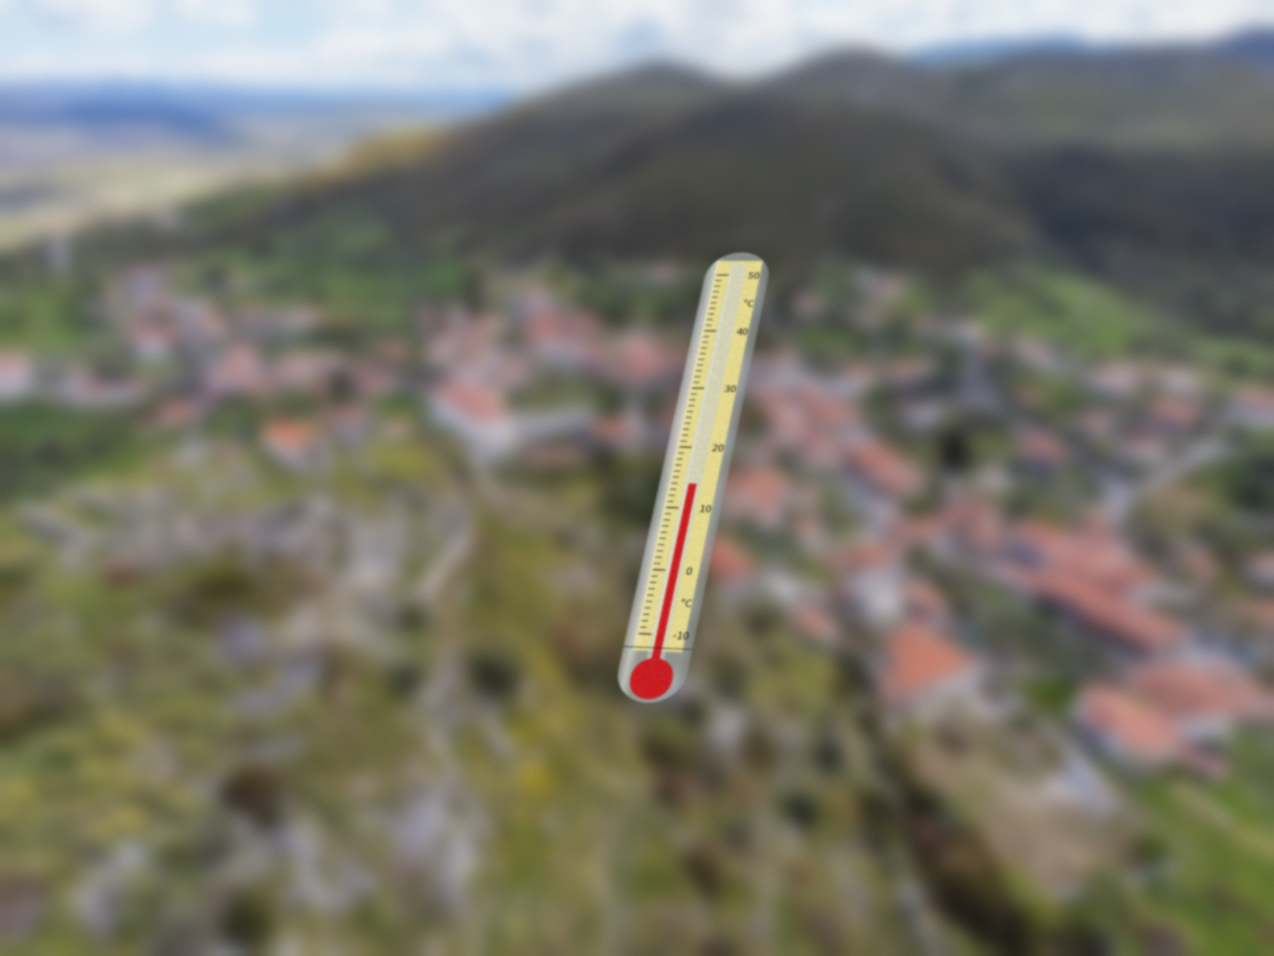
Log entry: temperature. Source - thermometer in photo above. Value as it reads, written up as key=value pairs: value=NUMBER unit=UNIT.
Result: value=14 unit=°C
